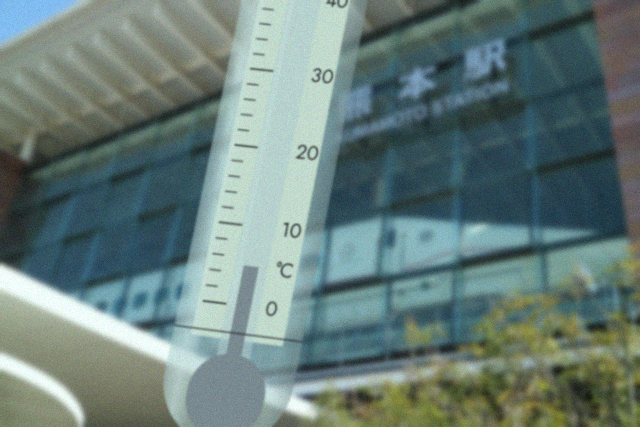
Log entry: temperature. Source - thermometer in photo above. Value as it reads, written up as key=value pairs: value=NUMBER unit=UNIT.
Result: value=5 unit=°C
